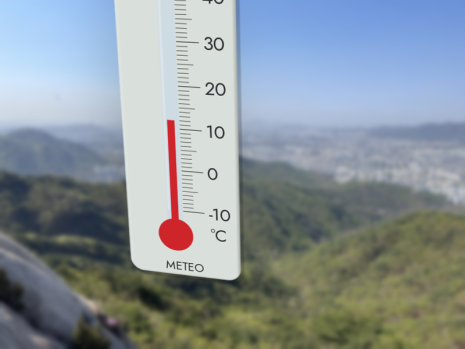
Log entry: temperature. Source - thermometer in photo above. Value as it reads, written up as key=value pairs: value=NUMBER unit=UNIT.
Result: value=12 unit=°C
